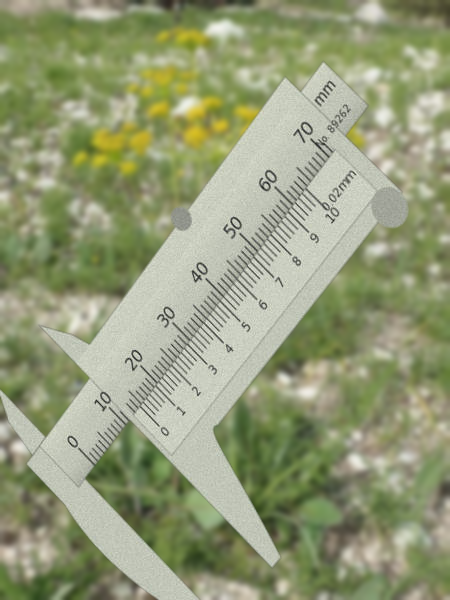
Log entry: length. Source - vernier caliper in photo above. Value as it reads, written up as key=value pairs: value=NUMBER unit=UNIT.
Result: value=14.5 unit=mm
